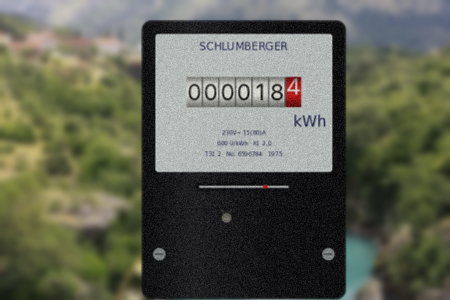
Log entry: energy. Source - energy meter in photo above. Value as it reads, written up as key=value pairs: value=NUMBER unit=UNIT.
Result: value=18.4 unit=kWh
